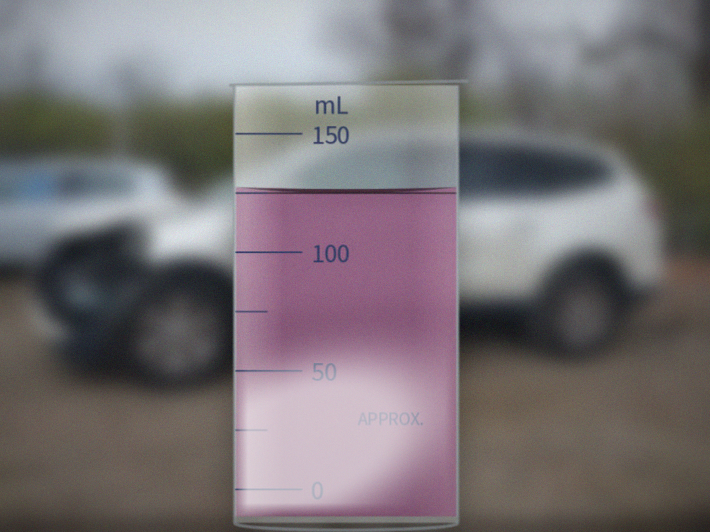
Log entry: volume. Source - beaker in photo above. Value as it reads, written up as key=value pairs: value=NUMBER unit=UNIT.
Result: value=125 unit=mL
